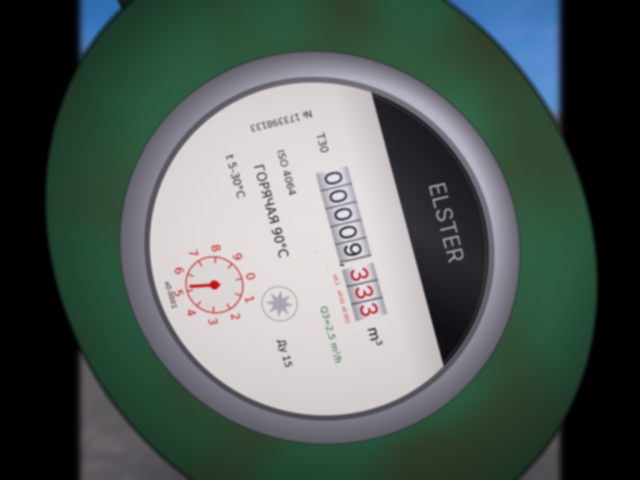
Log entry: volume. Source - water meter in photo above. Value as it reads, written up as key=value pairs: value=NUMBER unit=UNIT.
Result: value=9.3335 unit=m³
